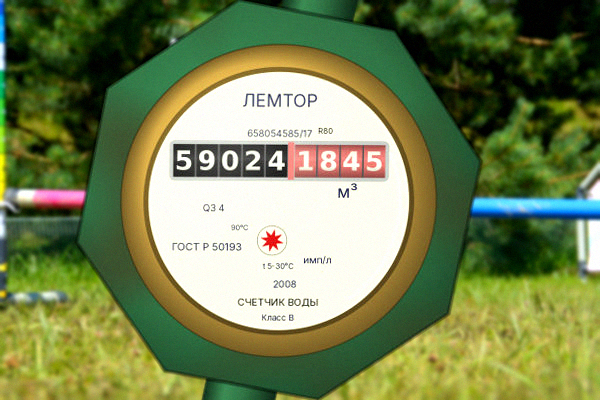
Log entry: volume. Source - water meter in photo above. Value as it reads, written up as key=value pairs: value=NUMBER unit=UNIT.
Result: value=59024.1845 unit=m³
